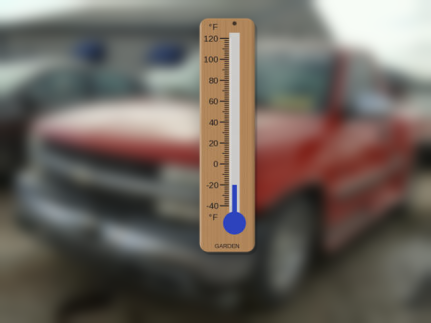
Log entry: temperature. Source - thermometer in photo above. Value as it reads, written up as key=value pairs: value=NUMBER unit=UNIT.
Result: value=-20 unit=°F
